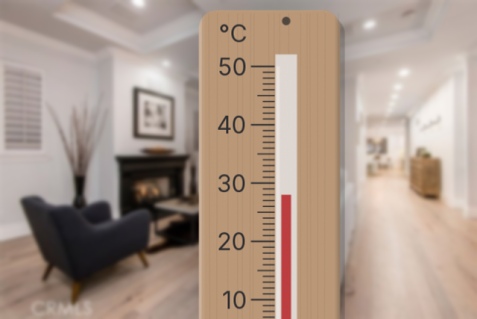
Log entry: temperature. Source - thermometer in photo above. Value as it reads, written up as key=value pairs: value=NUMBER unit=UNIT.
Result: value=28 unit=°C
